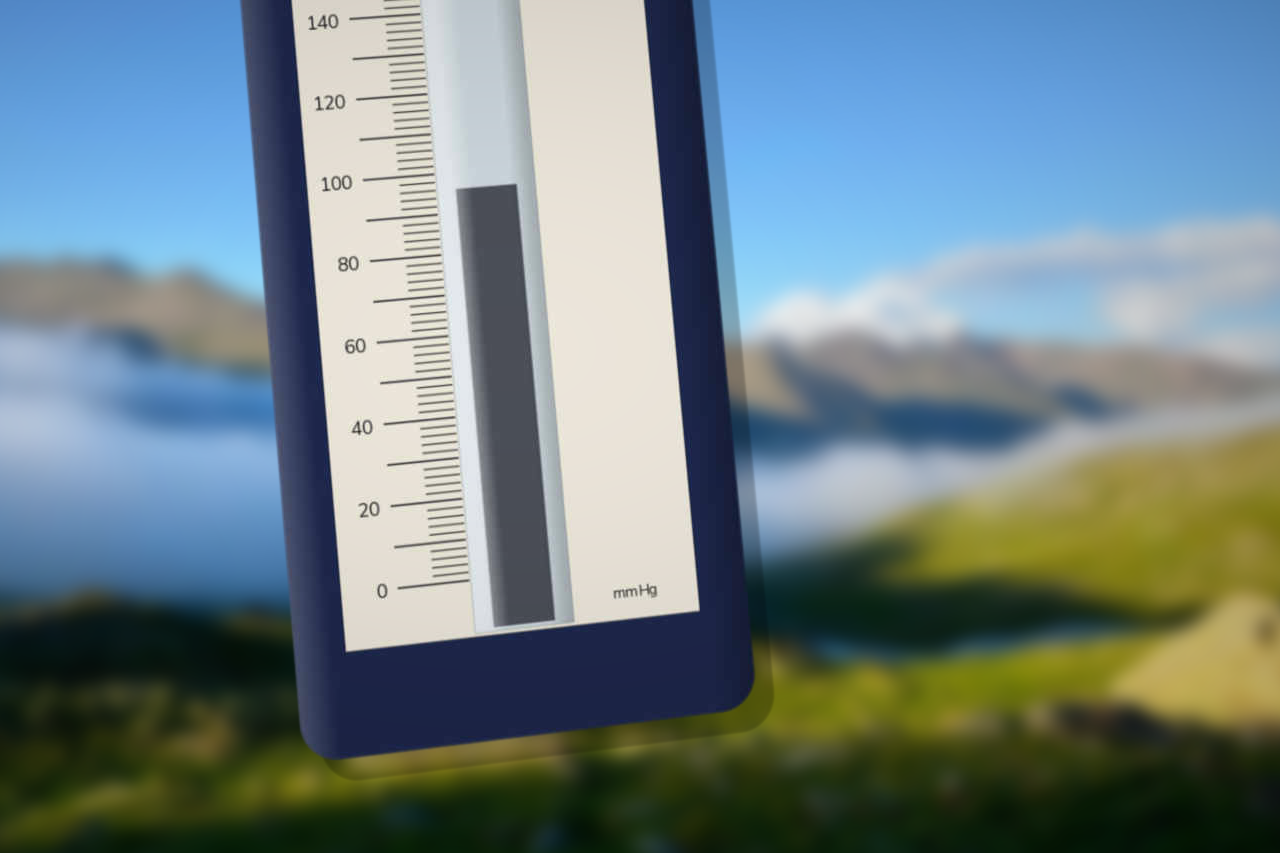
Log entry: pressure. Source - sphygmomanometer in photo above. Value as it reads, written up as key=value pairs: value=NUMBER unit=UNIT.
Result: value=96 unit=mmHg
